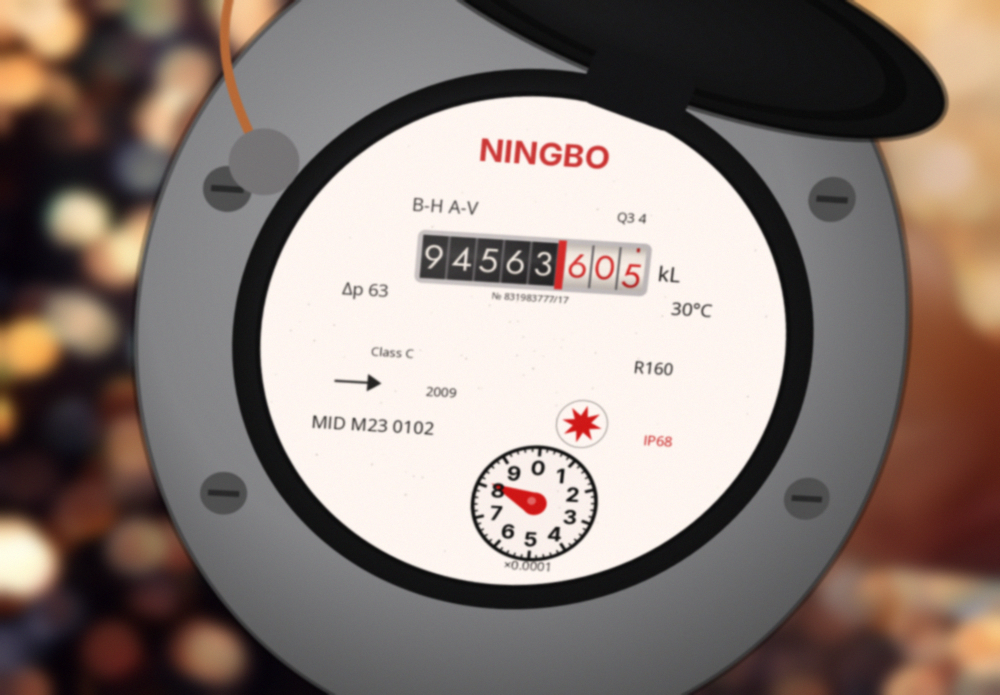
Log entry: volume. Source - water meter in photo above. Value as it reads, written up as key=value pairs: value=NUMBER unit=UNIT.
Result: value=94563.6048 unit=kL
